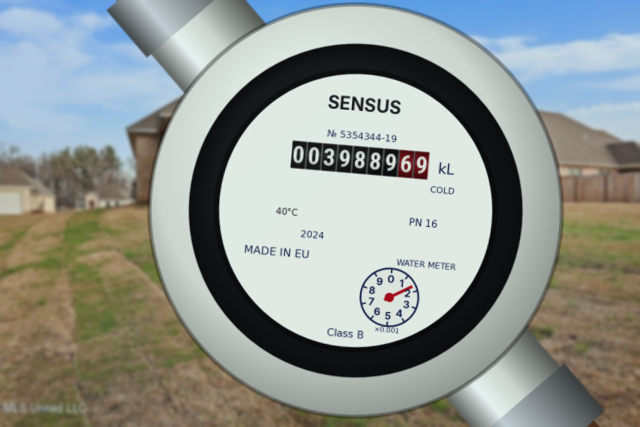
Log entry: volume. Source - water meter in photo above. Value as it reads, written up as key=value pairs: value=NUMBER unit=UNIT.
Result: value=39889.691 unit=kL
